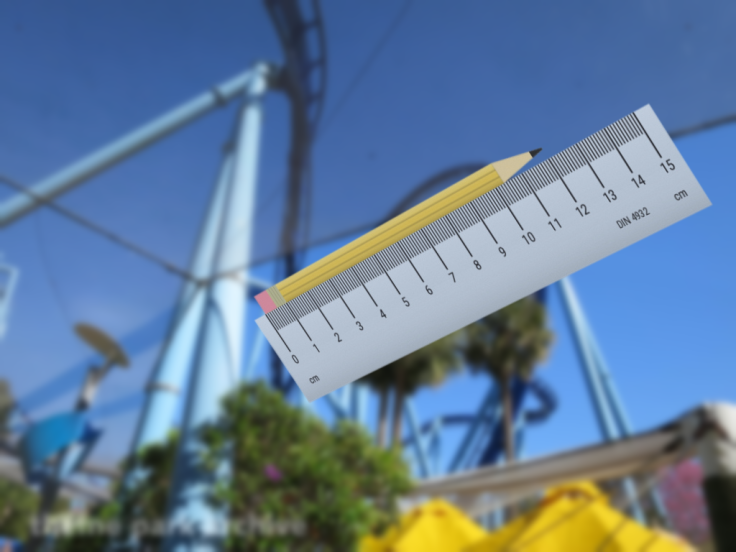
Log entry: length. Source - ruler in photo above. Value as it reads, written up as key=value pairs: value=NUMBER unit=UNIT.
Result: value=12 unit=cm
